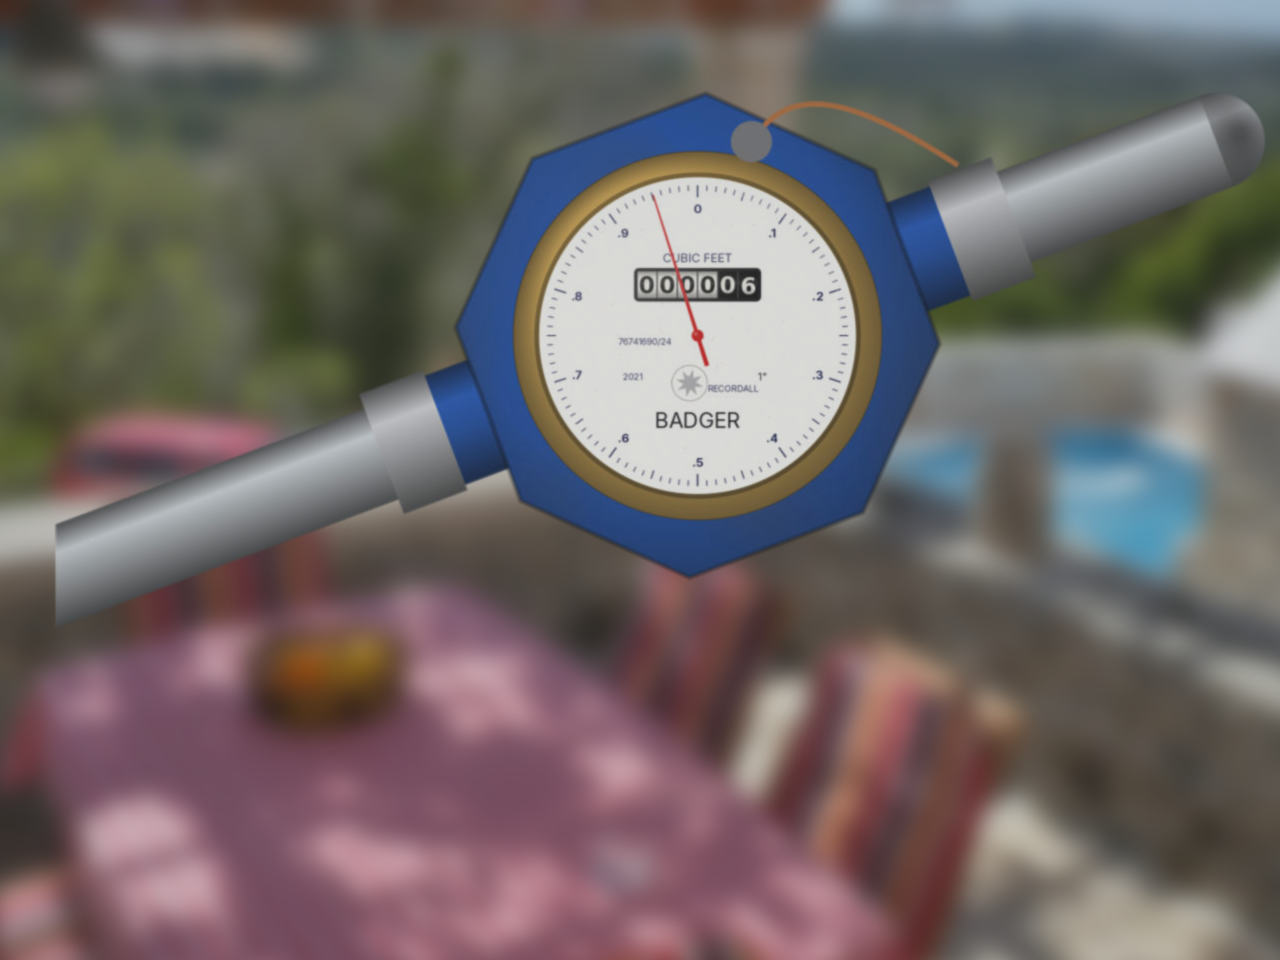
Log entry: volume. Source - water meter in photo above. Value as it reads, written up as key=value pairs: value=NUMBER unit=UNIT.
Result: value=5.95 unit=ft³
